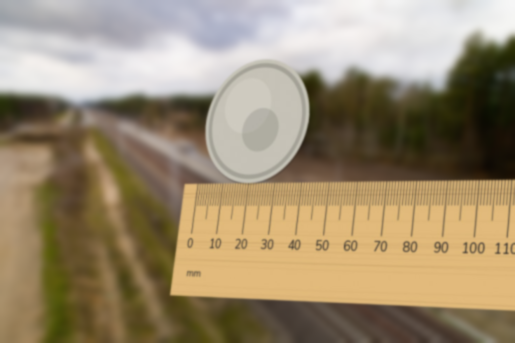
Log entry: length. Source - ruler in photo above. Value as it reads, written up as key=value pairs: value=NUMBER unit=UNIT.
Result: value=40 unit=mm
